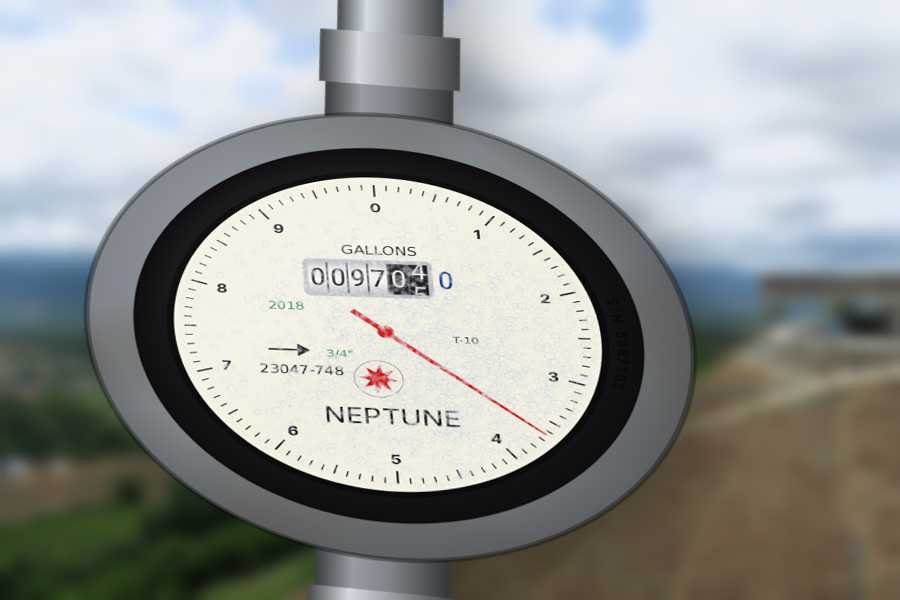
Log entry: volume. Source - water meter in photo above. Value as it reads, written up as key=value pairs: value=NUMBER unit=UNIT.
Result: value=97043.6 unit=gal
